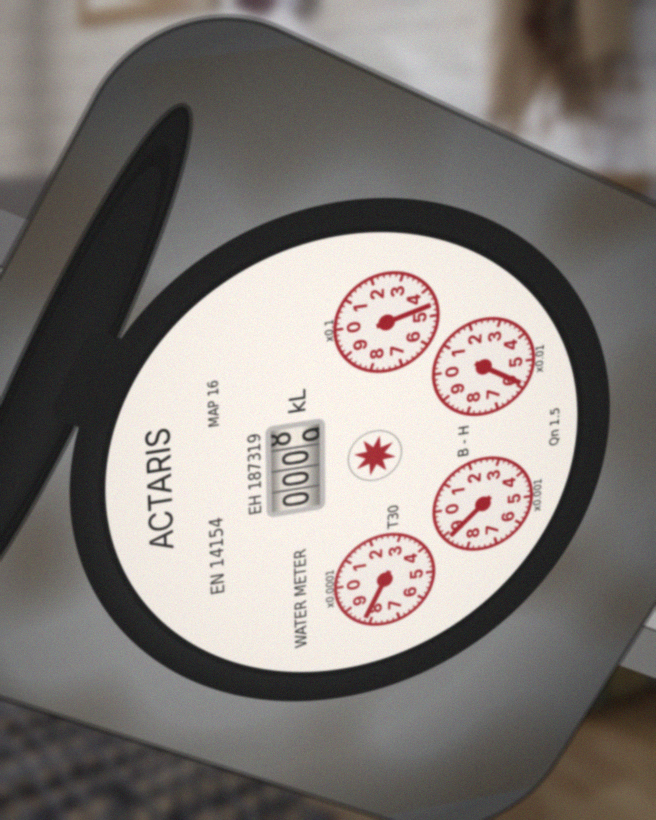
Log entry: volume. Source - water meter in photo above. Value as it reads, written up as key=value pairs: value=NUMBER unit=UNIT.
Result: value=8.4588 unit=kL
